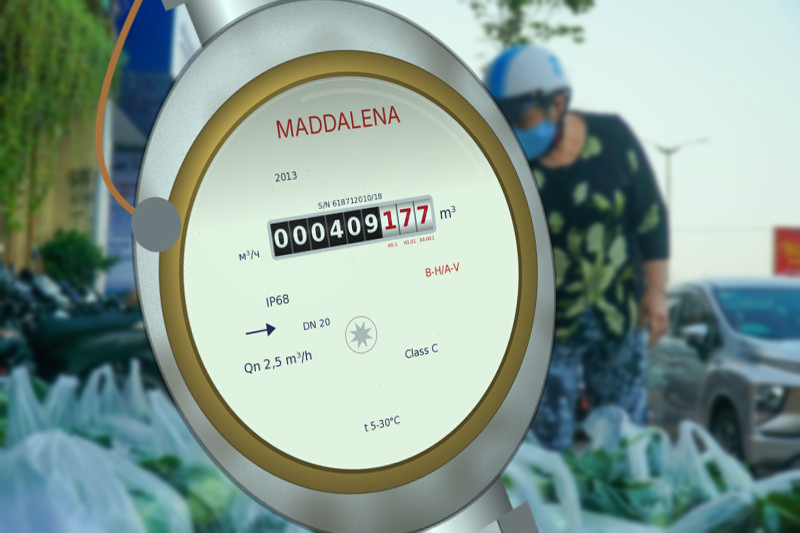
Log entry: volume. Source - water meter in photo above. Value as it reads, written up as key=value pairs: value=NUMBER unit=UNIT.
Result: value=409.177 unit=m³
